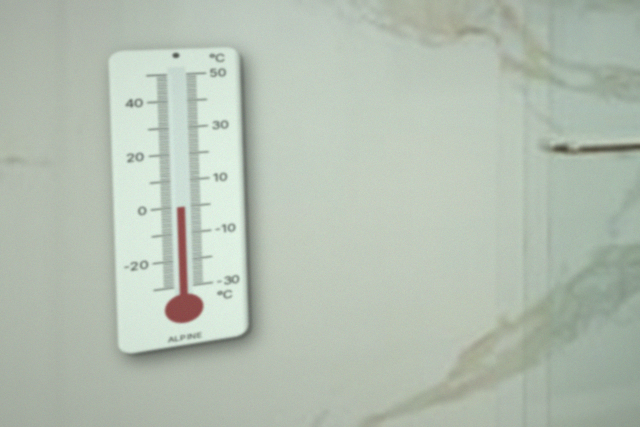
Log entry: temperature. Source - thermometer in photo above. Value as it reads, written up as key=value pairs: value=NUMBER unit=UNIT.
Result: value=0 unit=°C
